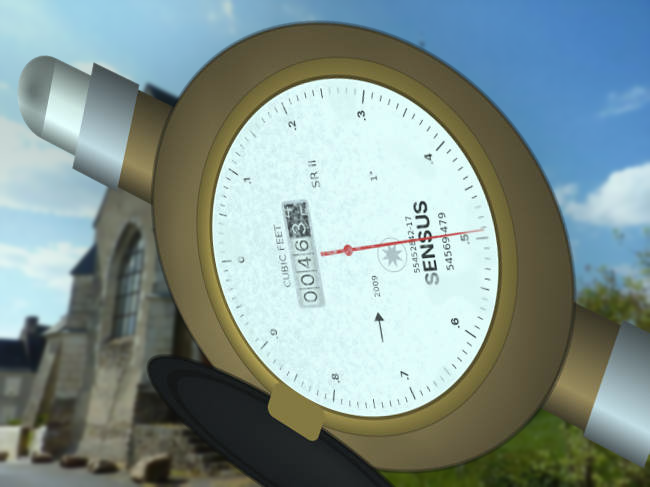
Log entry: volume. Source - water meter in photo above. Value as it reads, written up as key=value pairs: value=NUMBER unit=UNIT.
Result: value=4634.49 unit=ft³
